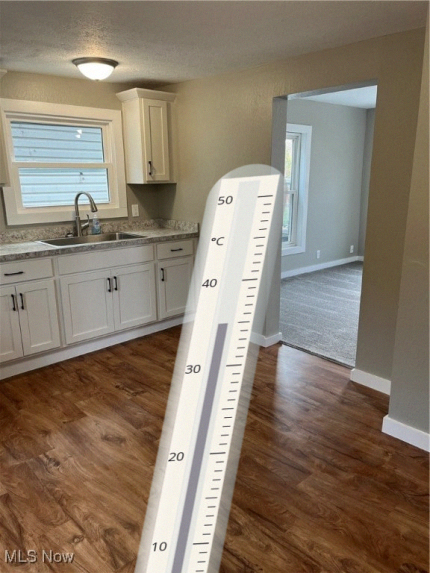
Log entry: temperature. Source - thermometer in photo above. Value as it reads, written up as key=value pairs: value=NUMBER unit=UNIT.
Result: value=35 unit=°C
